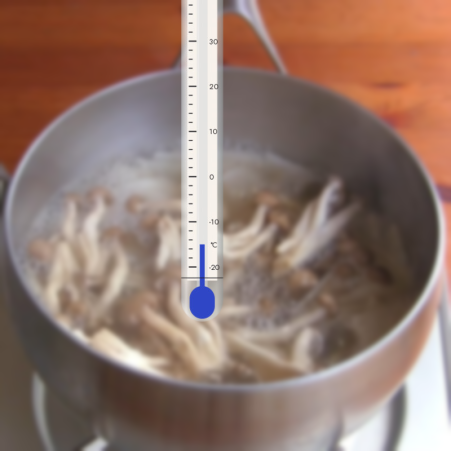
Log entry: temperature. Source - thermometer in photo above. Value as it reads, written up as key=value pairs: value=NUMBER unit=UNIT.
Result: value=-15 unit=°C
